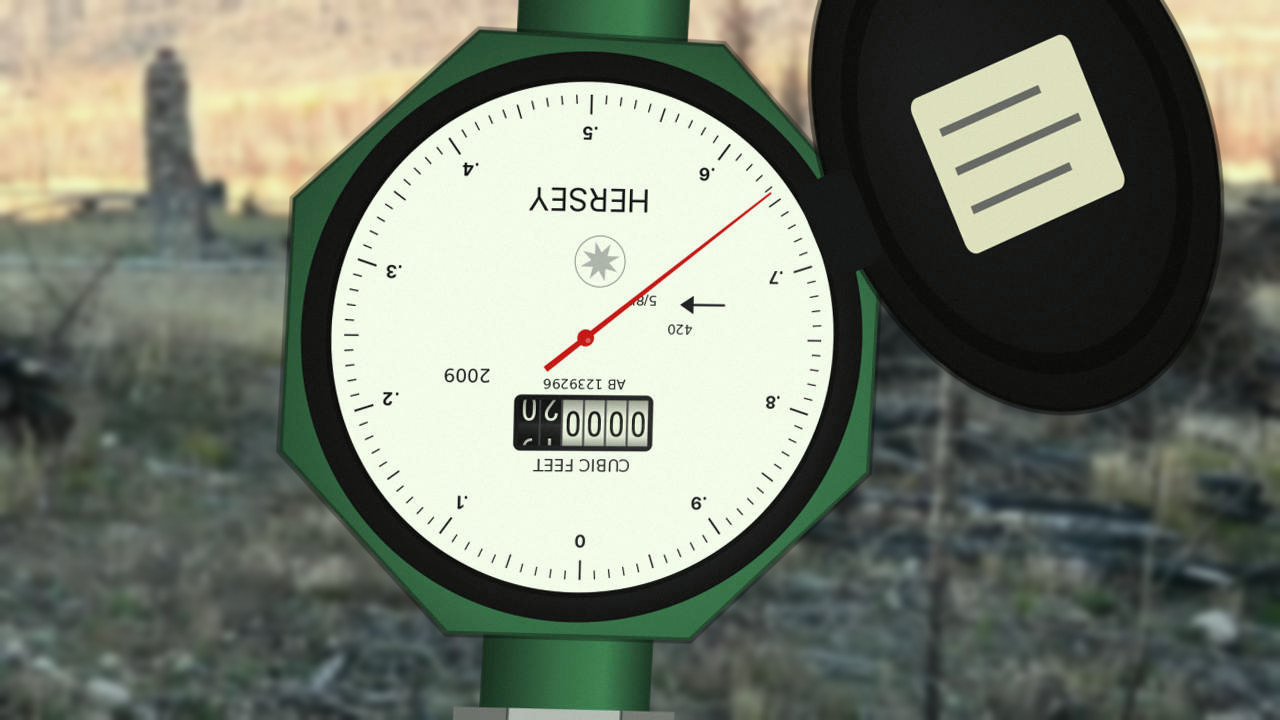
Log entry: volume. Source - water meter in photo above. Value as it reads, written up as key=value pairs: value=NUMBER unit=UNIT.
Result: value=19.64 unit=ft³
